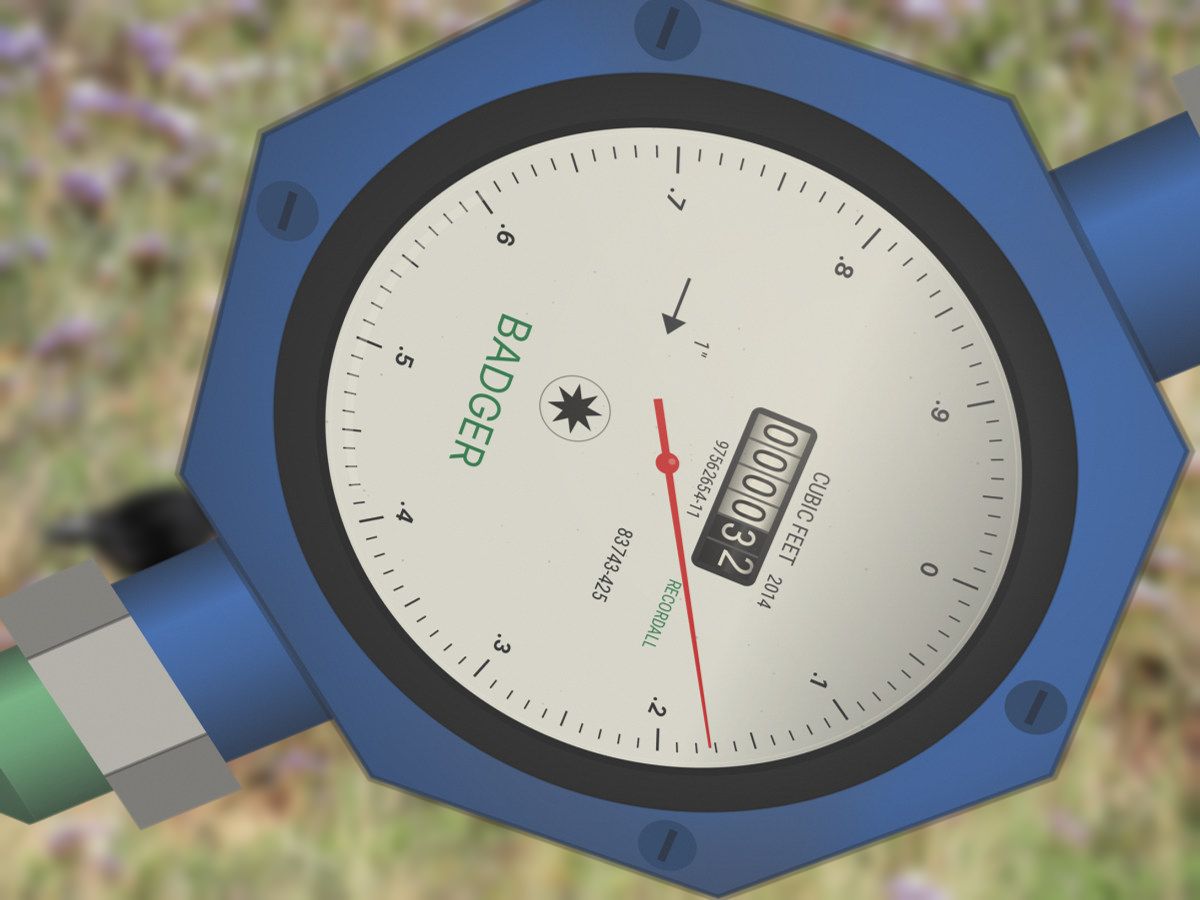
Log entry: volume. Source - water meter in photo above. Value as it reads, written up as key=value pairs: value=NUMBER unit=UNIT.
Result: value=32.17 unit=ft³
